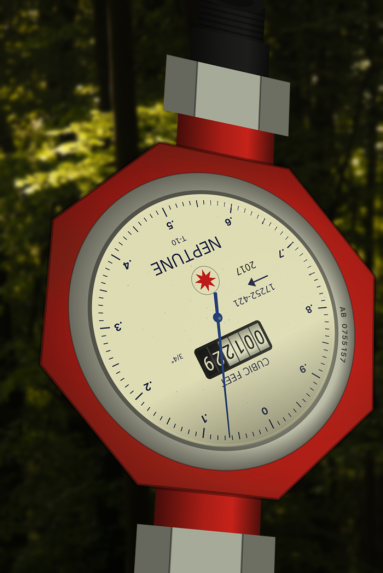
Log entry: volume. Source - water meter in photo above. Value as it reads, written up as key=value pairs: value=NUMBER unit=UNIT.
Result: value=1229.06 unit=ft³
